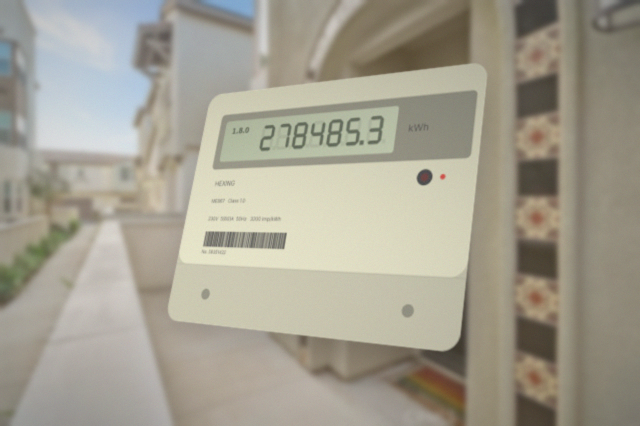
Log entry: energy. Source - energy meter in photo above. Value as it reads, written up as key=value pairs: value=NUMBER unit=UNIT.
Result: value=278485.3 unit=kWh
